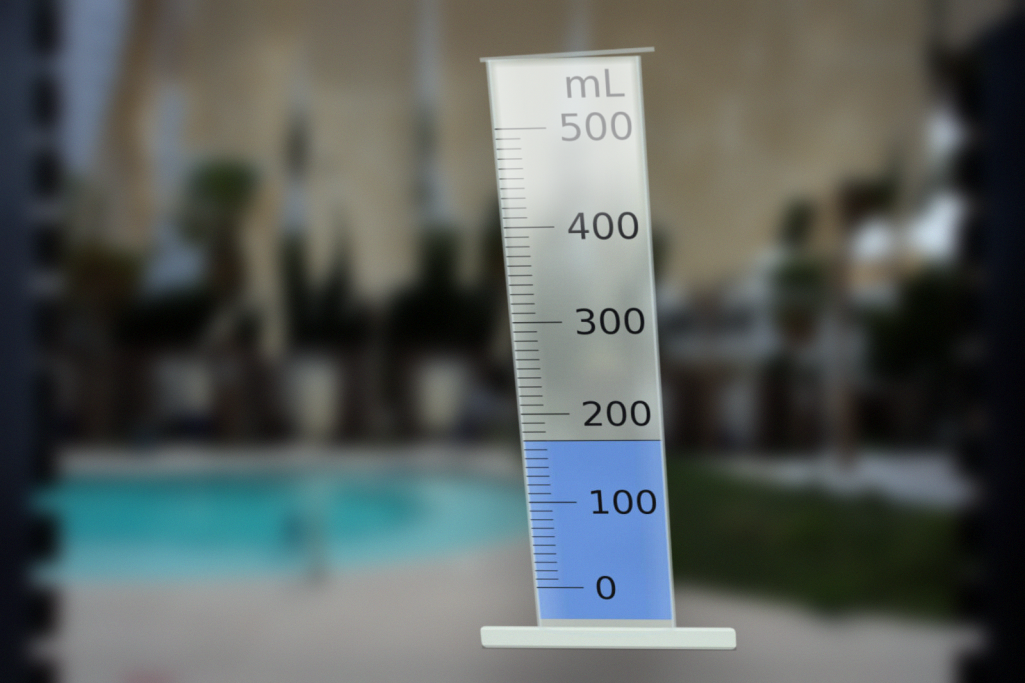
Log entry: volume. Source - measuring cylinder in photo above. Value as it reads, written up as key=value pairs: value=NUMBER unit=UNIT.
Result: value=170 unit=mL
